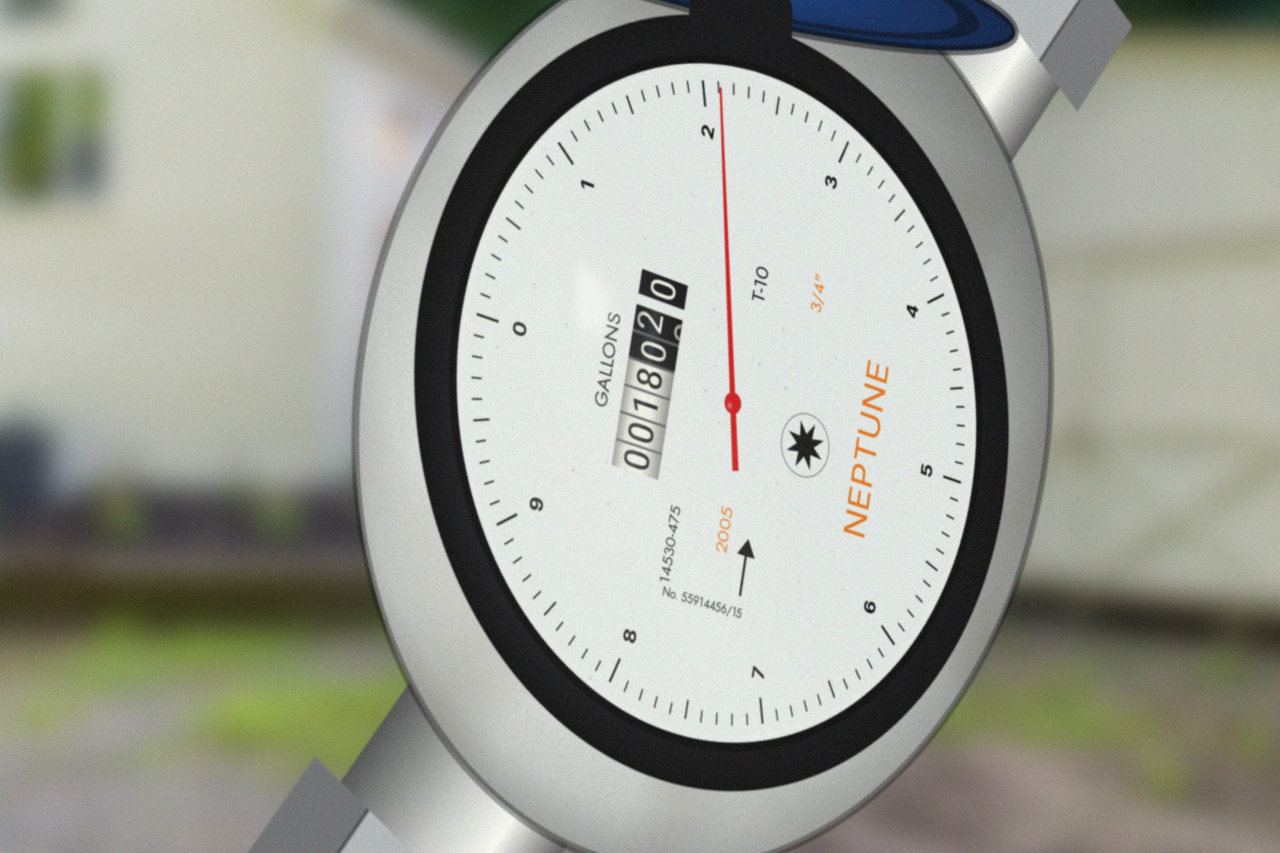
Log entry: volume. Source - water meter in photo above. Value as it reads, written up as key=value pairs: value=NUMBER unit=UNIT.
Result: value=18022.1 unit=gal
